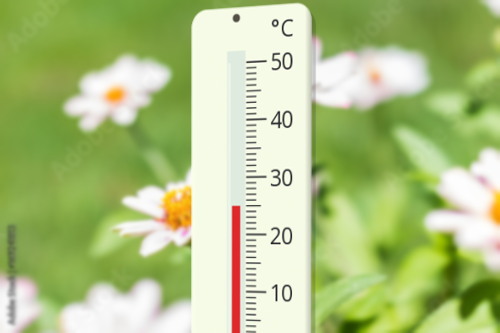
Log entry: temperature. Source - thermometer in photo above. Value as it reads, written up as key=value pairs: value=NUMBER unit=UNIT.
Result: value=25 unit=°C
